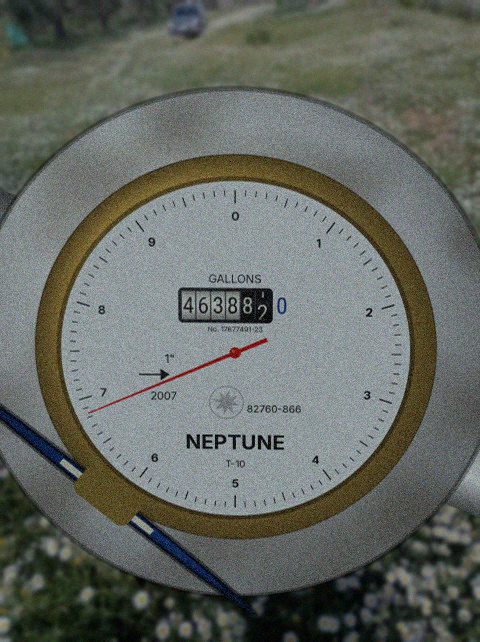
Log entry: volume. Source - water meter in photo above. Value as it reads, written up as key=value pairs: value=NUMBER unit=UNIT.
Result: value=4638816.8 unit=gal
